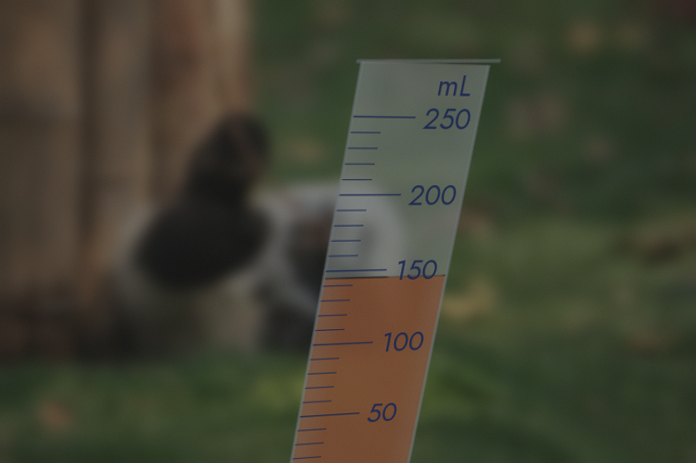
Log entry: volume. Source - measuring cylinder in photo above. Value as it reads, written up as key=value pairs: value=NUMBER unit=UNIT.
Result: value=145 unit=mL
